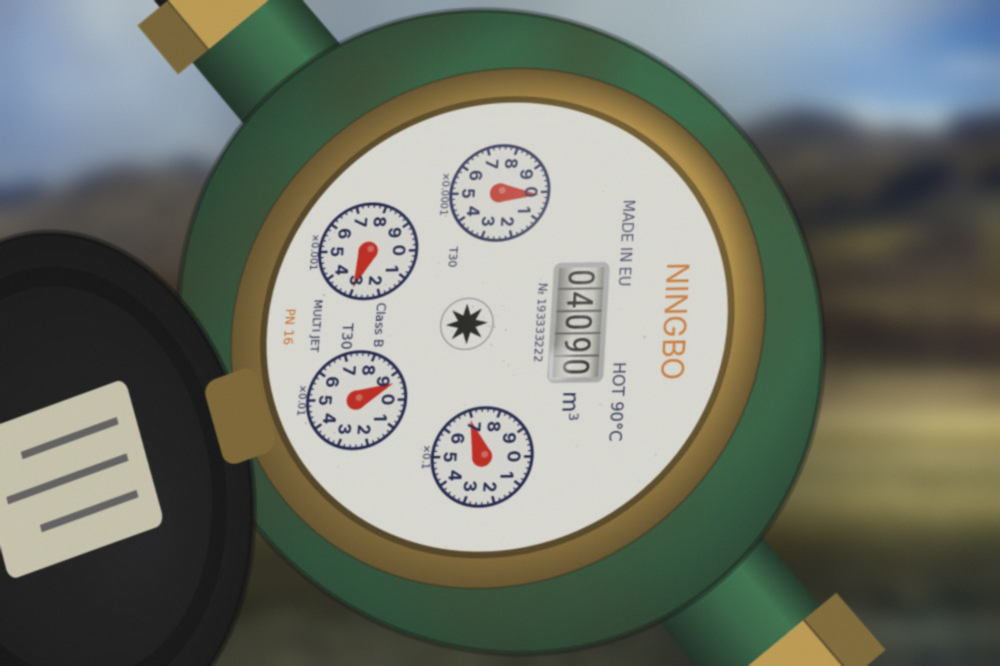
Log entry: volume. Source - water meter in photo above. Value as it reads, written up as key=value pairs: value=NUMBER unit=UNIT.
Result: value=4090.6930 unit=m³
